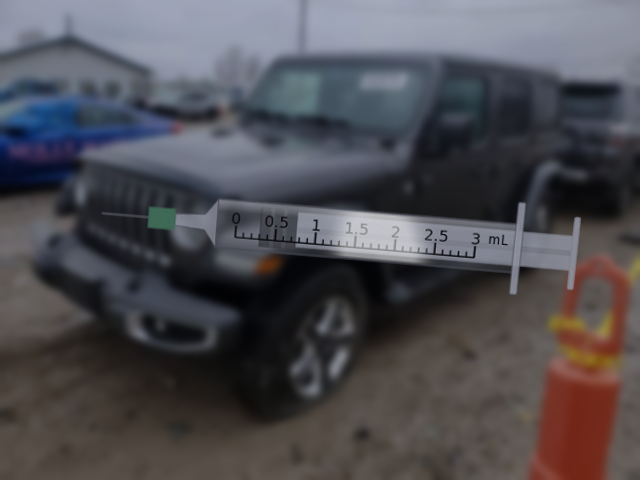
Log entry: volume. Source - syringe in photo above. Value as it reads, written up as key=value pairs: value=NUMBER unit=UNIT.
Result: value=0.3 unit=mL
